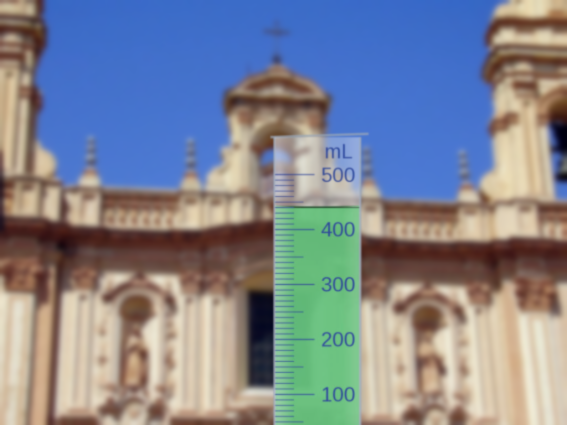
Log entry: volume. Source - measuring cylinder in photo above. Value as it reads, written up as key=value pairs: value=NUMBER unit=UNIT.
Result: value=440 unit=mL
